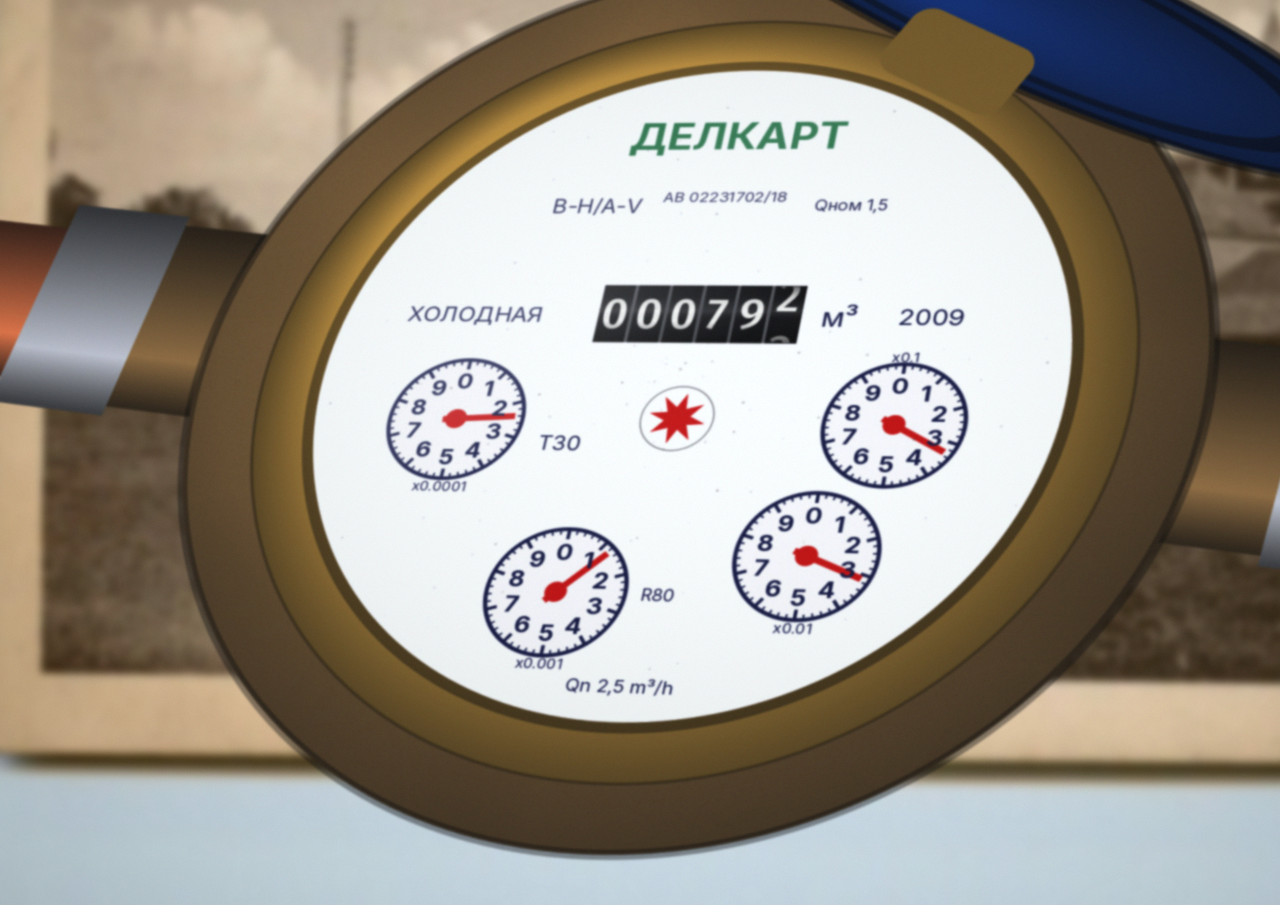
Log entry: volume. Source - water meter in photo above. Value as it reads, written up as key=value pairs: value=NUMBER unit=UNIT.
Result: value=792.3312 unit=m³
